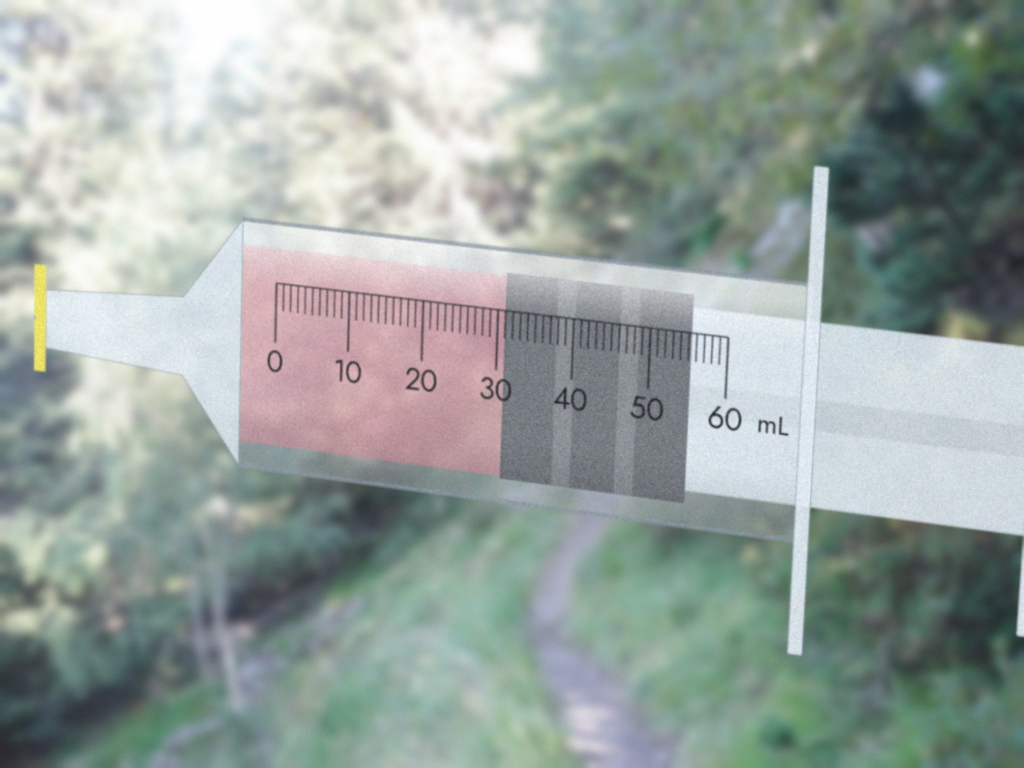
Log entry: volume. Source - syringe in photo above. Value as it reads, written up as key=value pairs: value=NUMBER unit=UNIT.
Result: value=31 unit=mL
